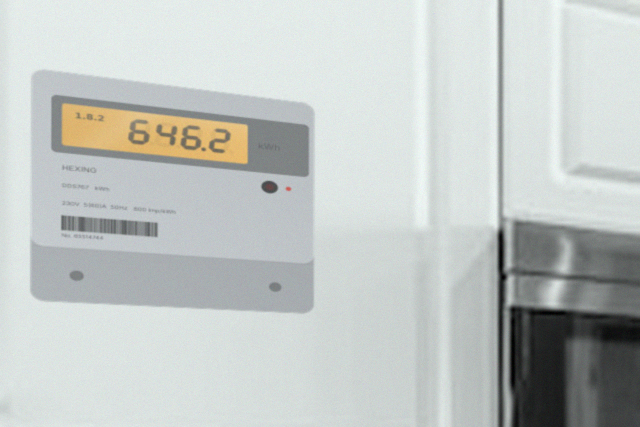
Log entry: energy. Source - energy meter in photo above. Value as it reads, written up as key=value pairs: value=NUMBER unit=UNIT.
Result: value=646.2 unit=kWh
